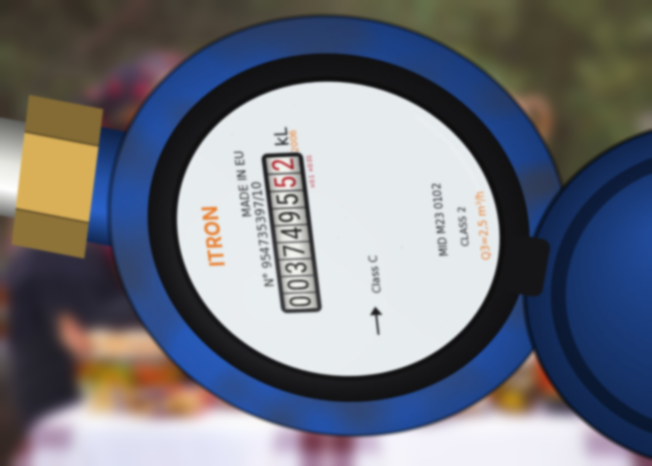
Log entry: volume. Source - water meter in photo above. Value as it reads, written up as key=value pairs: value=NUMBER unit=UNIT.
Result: value=37495.52 unit=kL
